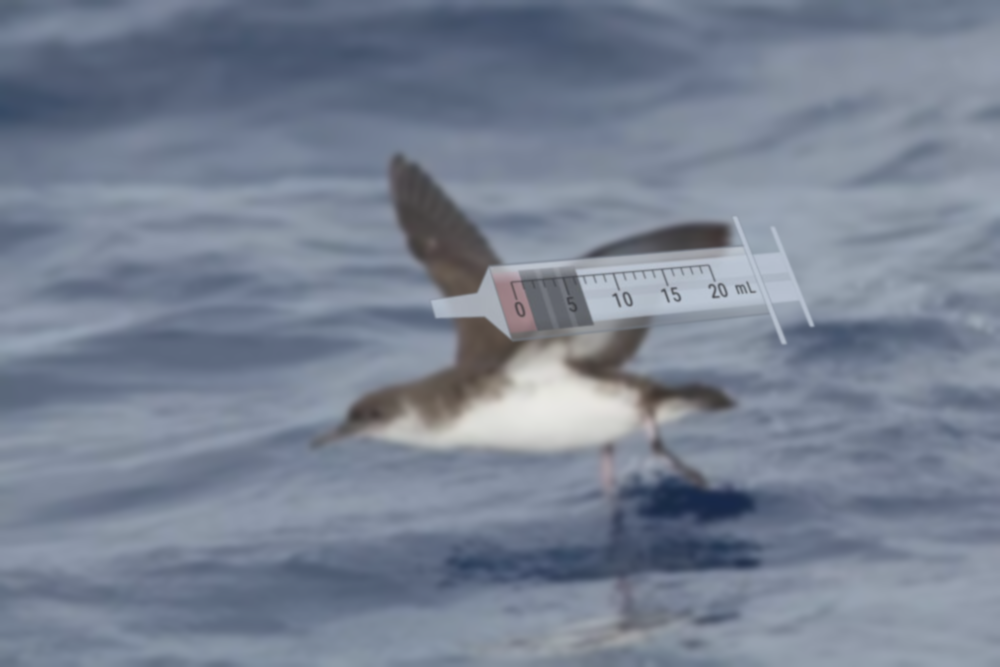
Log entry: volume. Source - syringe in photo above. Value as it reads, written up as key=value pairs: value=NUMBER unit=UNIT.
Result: value=1 unit=mL
